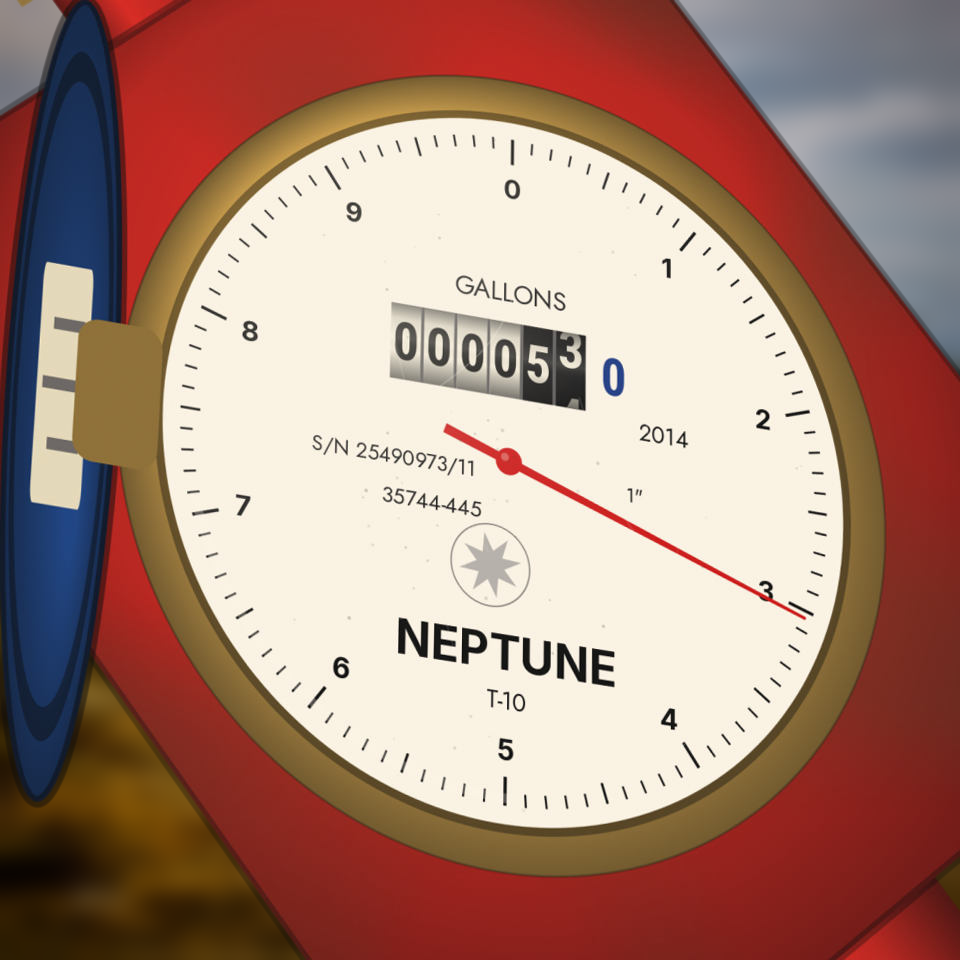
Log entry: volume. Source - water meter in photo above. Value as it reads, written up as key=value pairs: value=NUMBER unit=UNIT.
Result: value=533.0 unit=gal
